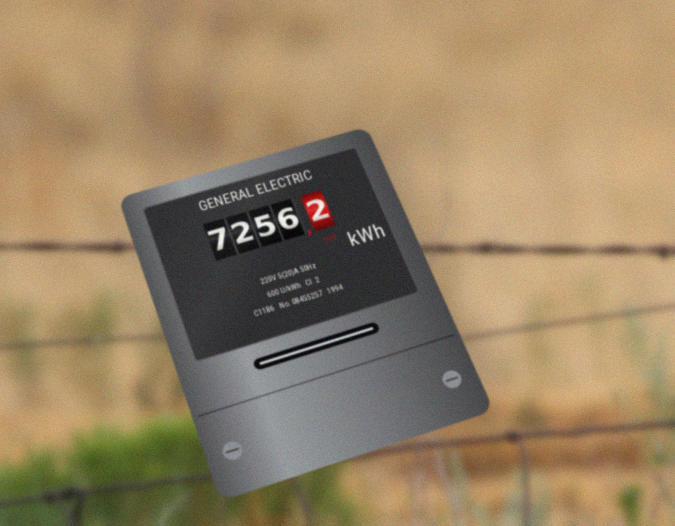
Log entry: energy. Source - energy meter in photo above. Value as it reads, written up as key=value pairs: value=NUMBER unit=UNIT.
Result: value=7256.2 unit=kWh
